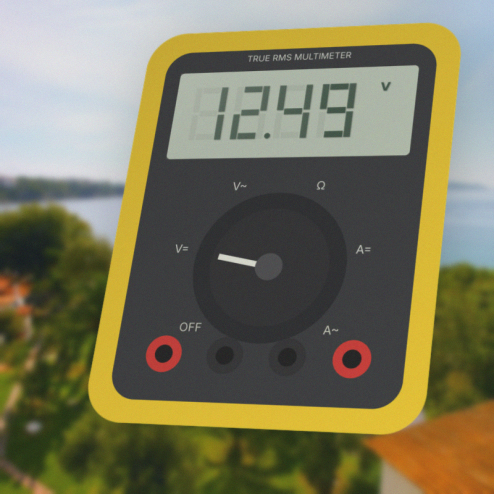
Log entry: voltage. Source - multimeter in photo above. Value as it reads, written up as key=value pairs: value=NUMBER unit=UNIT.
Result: value=12.49 unit=V
